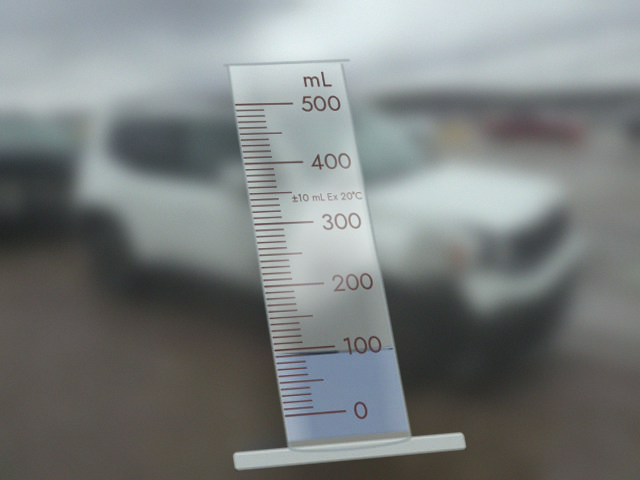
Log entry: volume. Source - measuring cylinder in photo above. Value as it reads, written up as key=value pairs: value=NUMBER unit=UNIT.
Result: value=90 unit=mL
